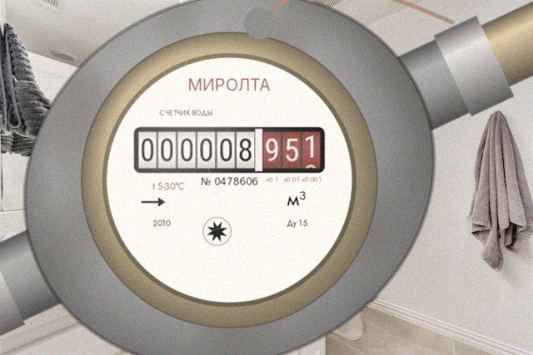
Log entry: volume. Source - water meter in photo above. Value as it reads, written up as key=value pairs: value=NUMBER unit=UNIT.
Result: value=8.951 unit=m³
